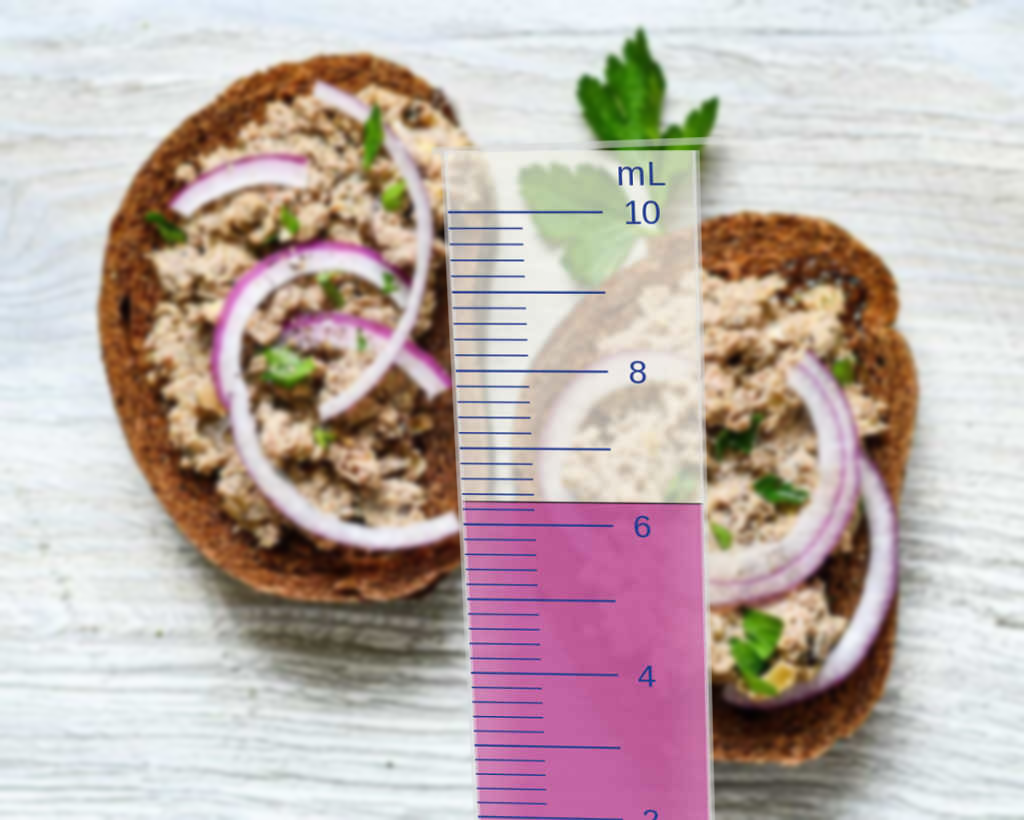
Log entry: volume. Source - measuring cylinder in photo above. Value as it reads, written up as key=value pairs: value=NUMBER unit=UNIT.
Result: value=6.3 unit=mL
